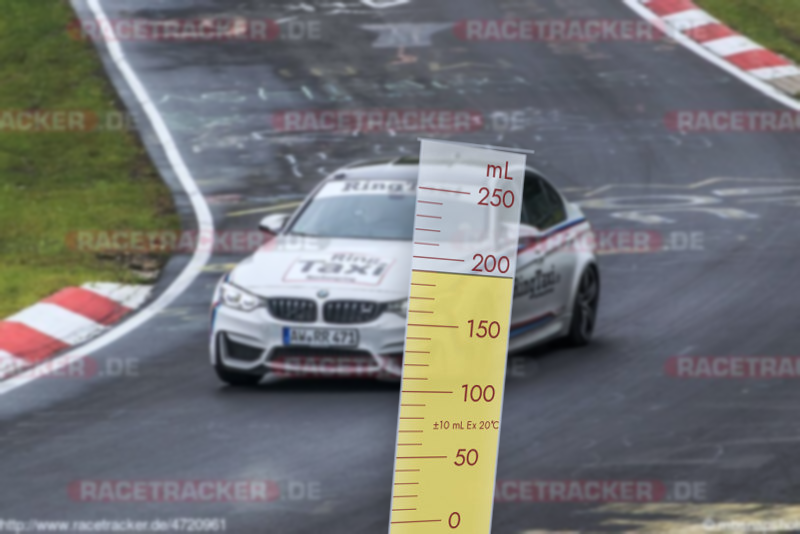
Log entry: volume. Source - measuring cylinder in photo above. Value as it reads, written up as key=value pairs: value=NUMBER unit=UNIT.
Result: value=190 unit=mL
